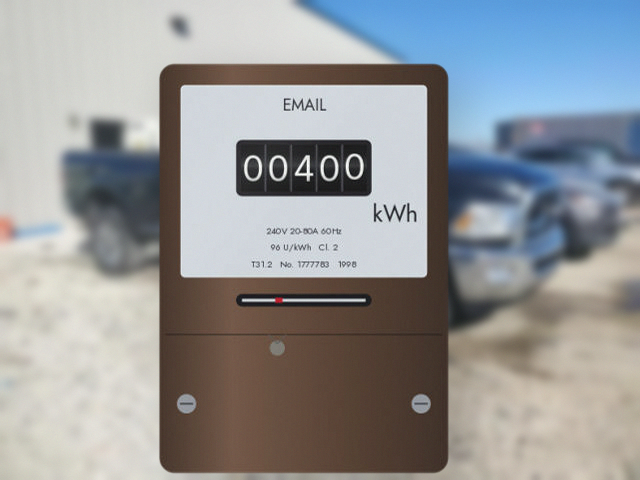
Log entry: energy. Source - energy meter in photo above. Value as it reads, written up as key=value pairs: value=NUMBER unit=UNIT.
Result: value=400 unit=kWh
